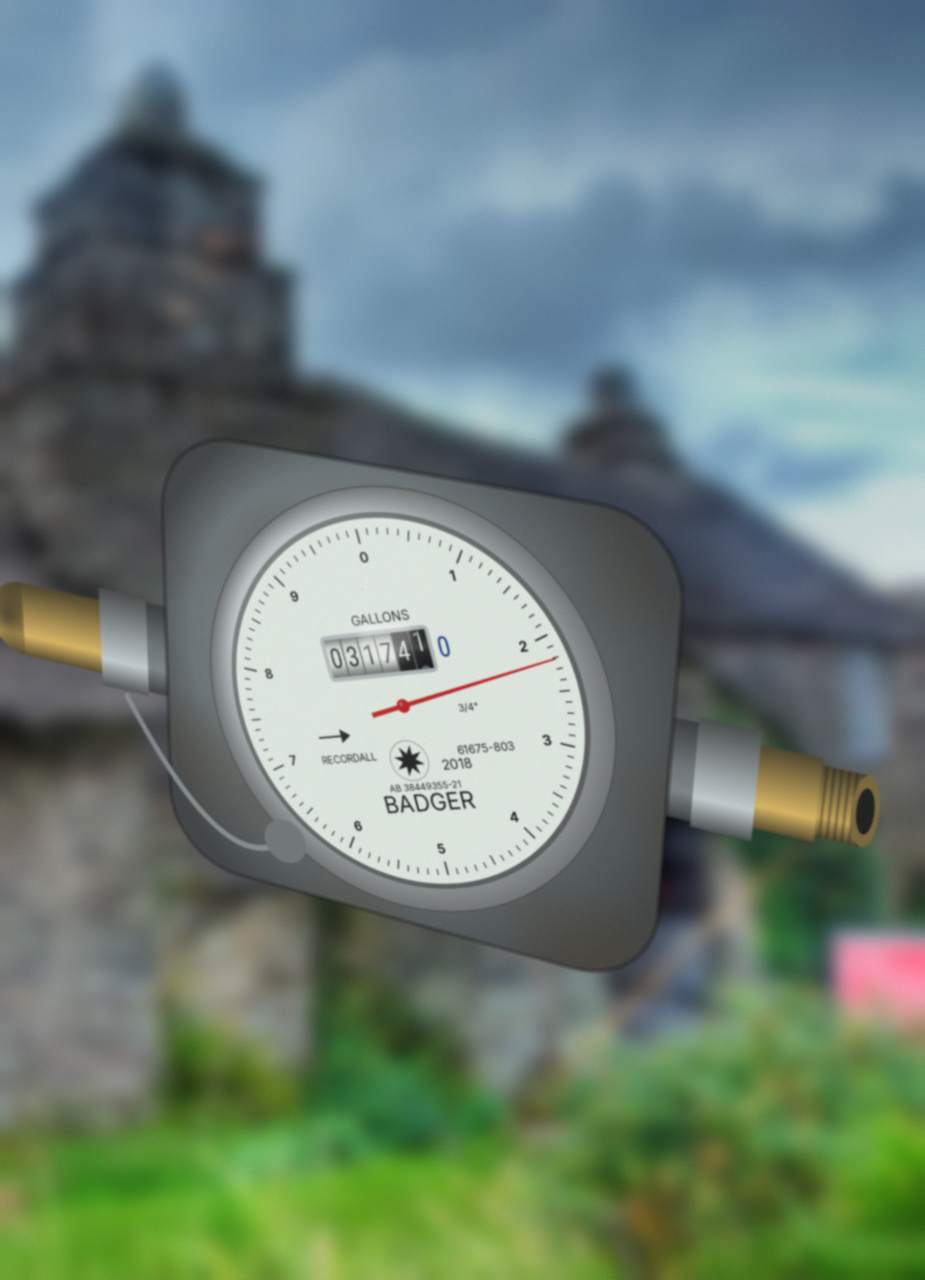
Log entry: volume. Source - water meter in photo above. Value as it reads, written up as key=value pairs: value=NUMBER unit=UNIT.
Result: value=317412.2 unit=gal
